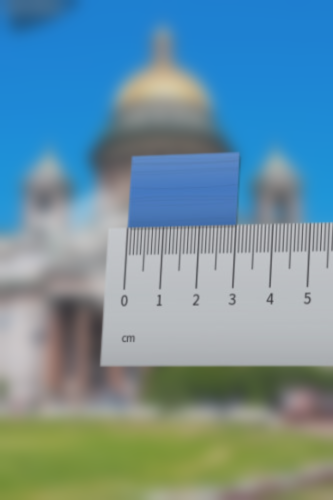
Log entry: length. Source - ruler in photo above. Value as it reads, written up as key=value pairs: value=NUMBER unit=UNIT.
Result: value=3 unit=cm
